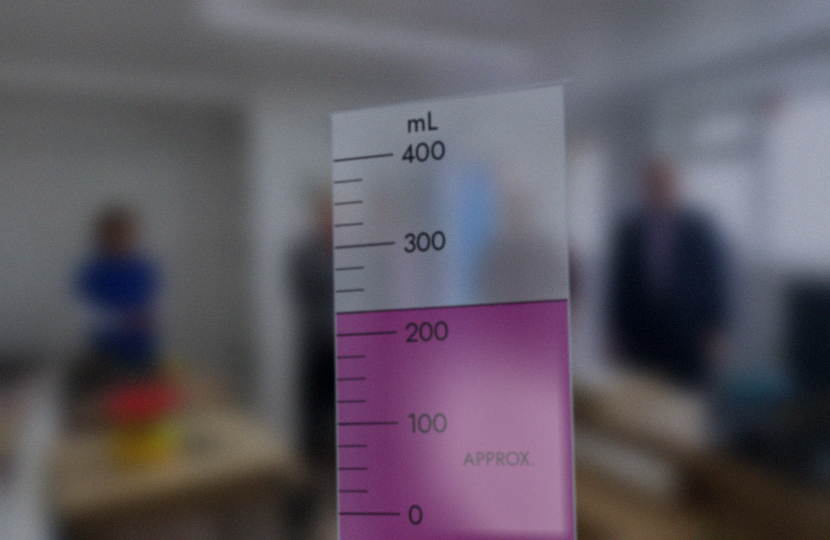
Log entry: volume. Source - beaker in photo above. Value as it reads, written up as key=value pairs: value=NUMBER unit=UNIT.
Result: value=225 unit=mL
